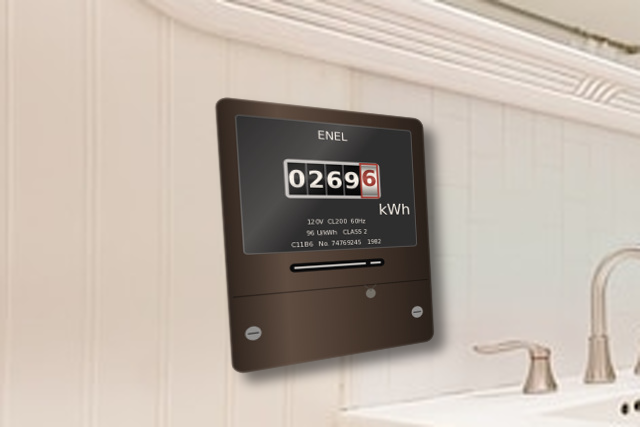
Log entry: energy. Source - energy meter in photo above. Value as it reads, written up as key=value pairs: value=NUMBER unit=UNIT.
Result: value=269.6 unit=kWh
